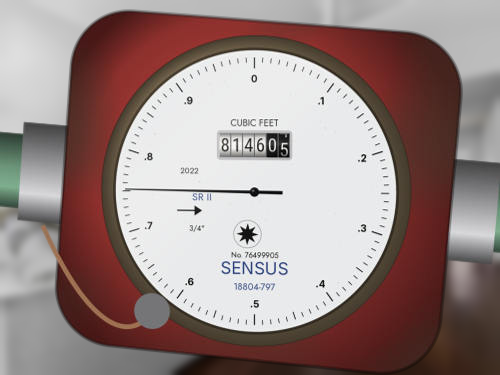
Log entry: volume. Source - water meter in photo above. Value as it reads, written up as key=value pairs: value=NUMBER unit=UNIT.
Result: value=814604.75 unit=ft³
